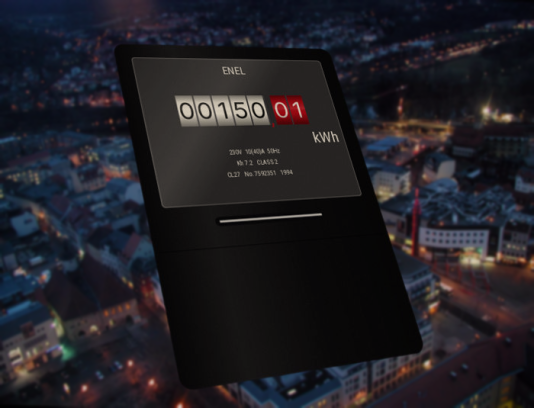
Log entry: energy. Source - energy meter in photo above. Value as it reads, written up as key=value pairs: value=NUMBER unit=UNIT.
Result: value=150.01 unit=kWh
